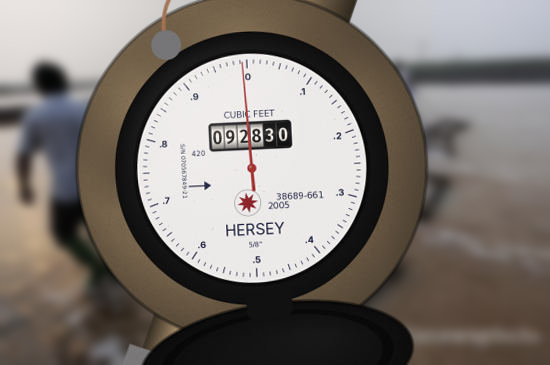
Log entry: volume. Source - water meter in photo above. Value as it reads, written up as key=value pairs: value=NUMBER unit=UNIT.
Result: value=92829.99 unit=ft³
